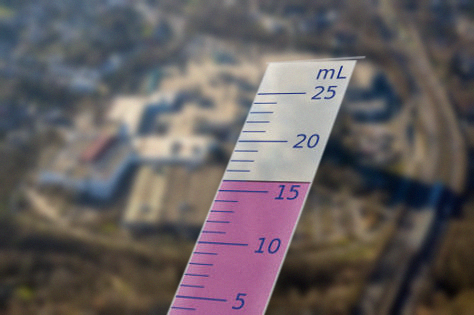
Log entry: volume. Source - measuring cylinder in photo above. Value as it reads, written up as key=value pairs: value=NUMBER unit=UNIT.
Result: value=16 unit=mL
